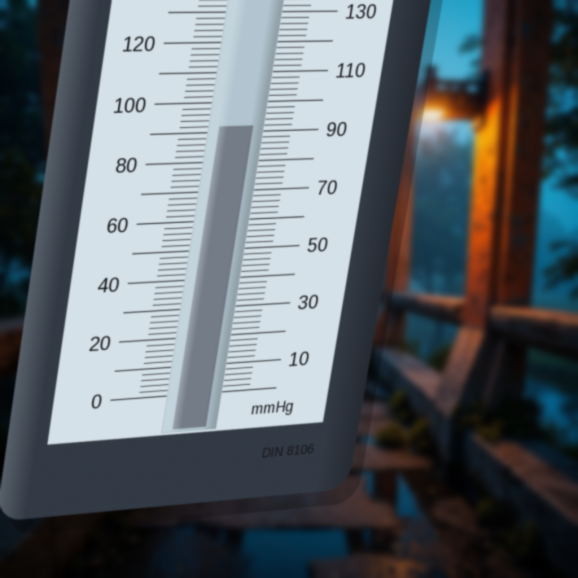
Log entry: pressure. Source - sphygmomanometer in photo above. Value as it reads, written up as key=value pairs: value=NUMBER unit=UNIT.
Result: value=92 unit=mmHg
